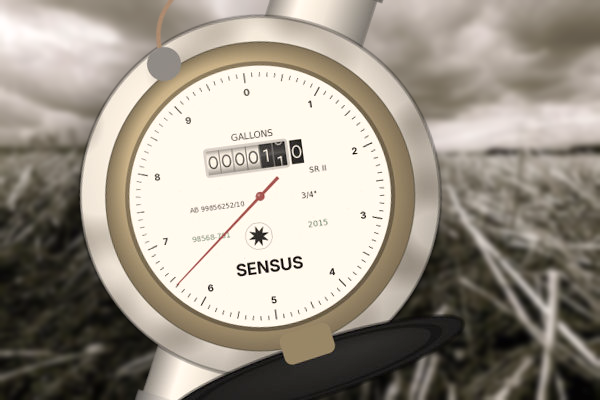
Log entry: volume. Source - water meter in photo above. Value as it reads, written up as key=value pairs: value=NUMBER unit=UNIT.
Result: value=106.4 unit=gal
